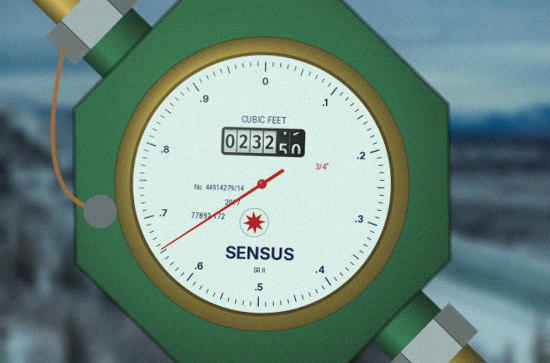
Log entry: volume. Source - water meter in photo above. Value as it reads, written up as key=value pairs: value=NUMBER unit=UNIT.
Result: value=23249.65 unit=ft³
